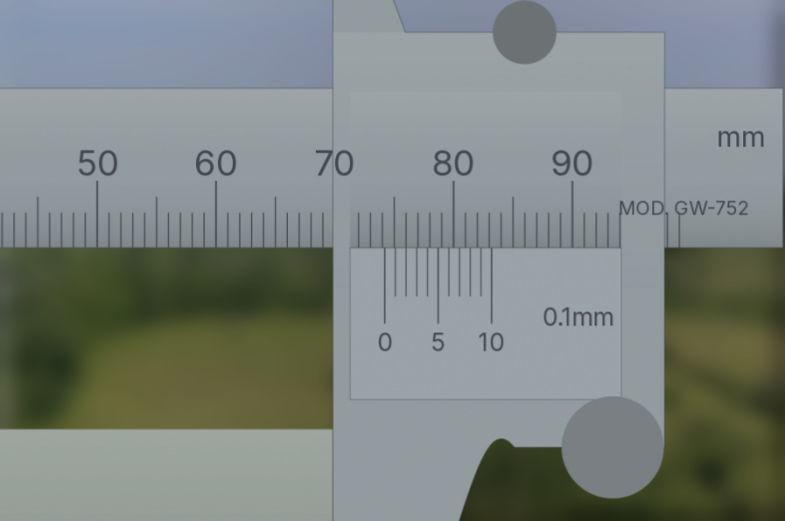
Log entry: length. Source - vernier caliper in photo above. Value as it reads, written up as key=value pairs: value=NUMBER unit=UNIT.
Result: value=74.2 unit=mm
